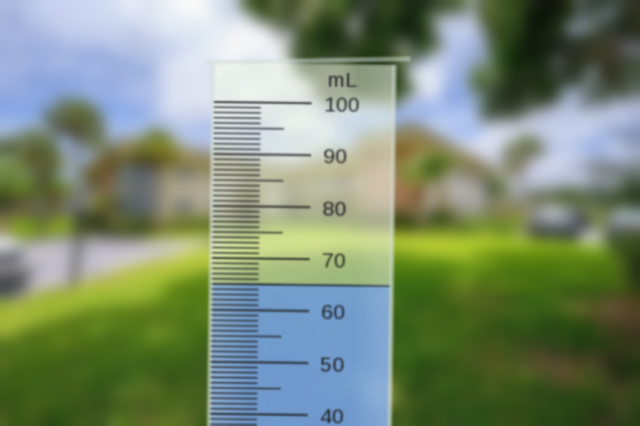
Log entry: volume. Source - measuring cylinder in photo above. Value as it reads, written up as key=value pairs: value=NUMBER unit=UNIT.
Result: value=65 unit=mL
